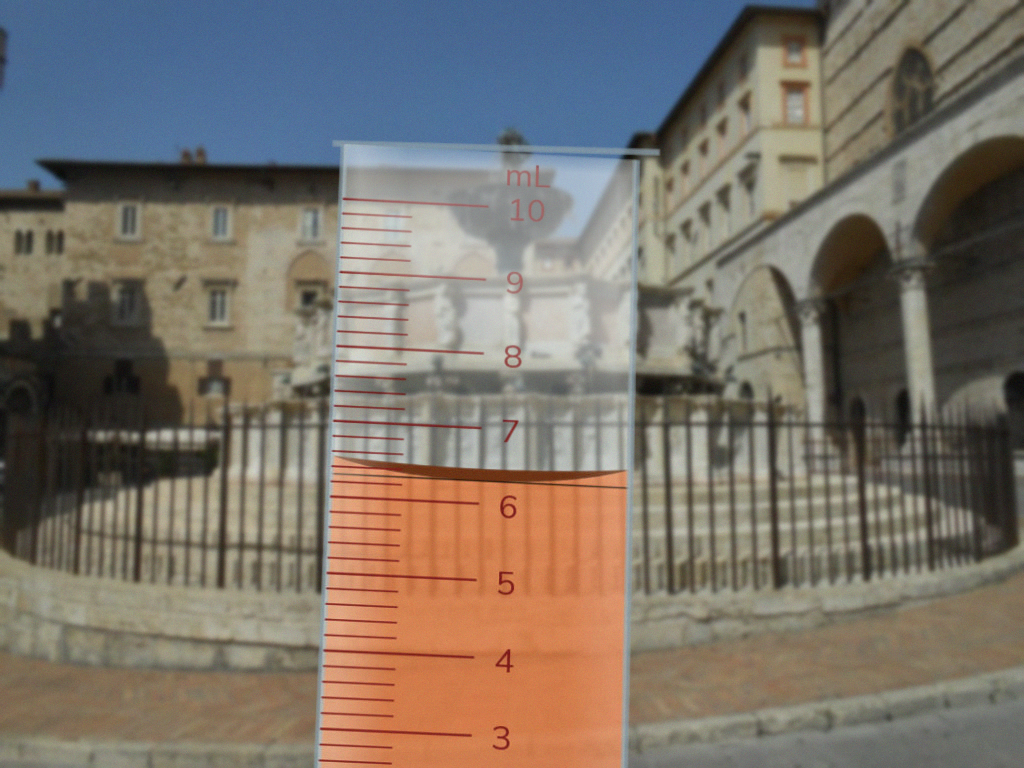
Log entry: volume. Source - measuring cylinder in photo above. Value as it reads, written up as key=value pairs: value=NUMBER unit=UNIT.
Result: value=6.3 unit=mL
